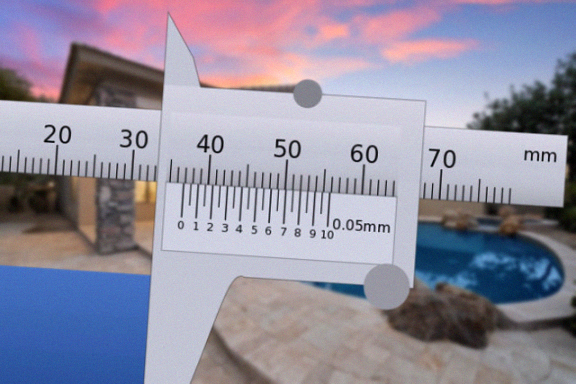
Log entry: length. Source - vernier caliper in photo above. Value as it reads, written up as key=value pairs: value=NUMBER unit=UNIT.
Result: value=36.8 unit=mm
